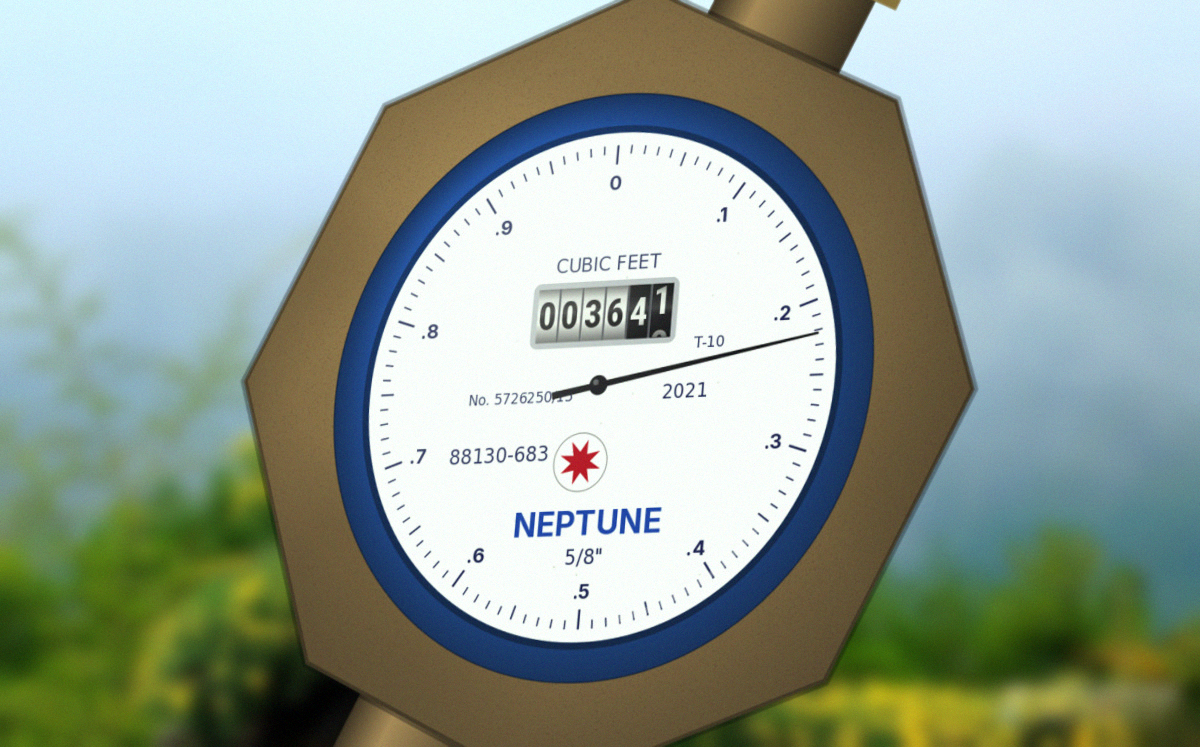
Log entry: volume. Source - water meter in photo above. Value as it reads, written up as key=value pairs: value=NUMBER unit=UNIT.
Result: value=3641.22 unit=ft³
